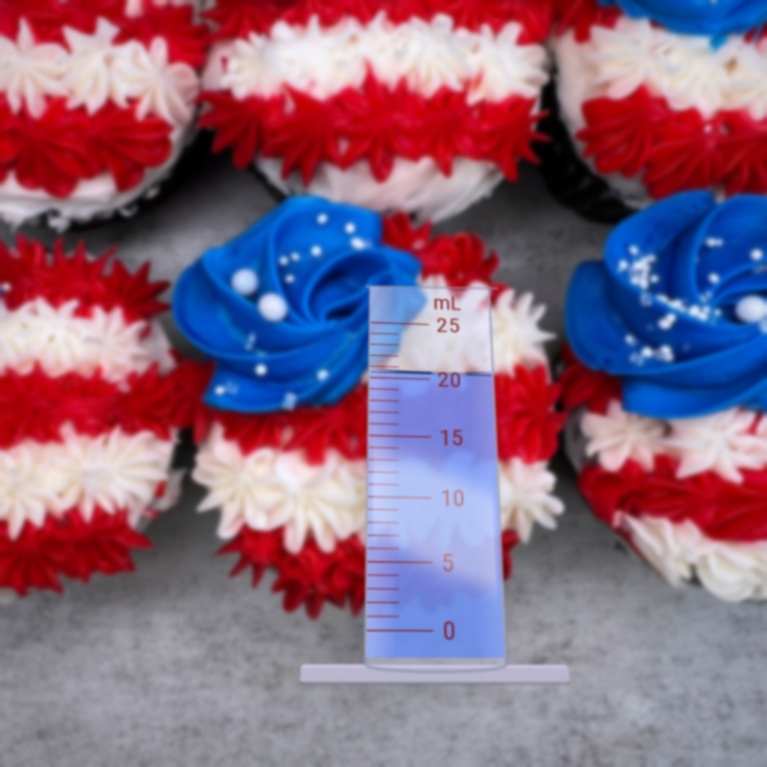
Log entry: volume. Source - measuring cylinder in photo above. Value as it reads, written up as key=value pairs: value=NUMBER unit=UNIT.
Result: value=20.5 unit=mL
